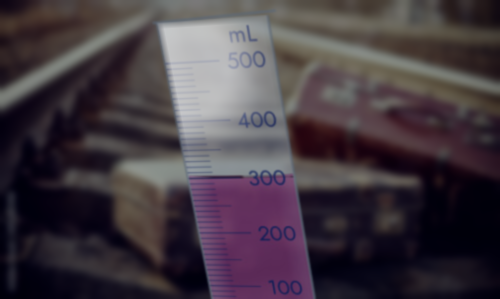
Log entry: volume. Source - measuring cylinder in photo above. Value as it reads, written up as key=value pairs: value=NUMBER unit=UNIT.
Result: value=300 unit=mL
